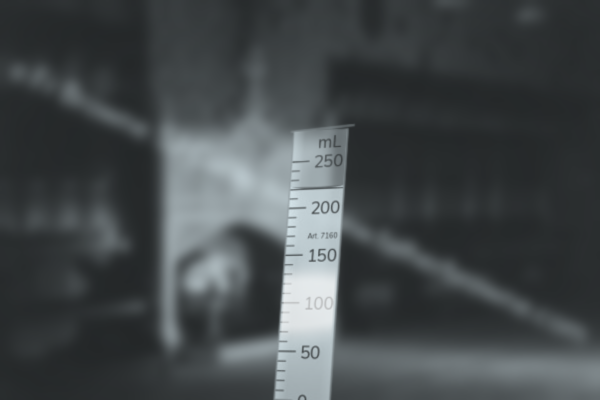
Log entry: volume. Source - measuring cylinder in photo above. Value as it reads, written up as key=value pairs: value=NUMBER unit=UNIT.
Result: value=220 unit=mL
